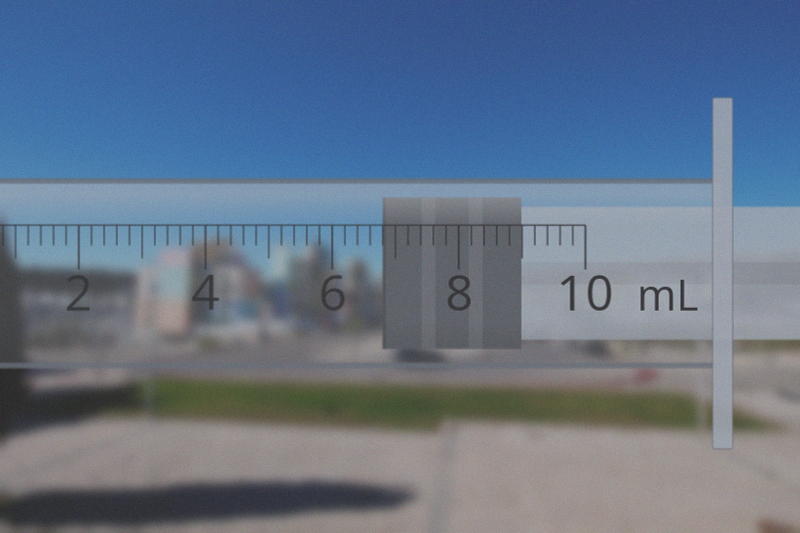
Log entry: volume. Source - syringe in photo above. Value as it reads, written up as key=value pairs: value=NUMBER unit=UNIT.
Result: value=6.8 unit=mL
